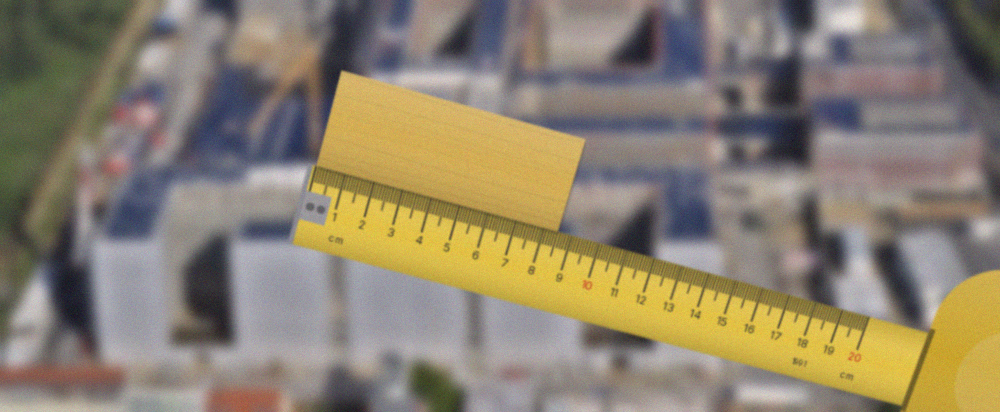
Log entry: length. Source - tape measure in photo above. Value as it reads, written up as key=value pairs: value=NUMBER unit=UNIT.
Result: value=8.5 unit=cm
